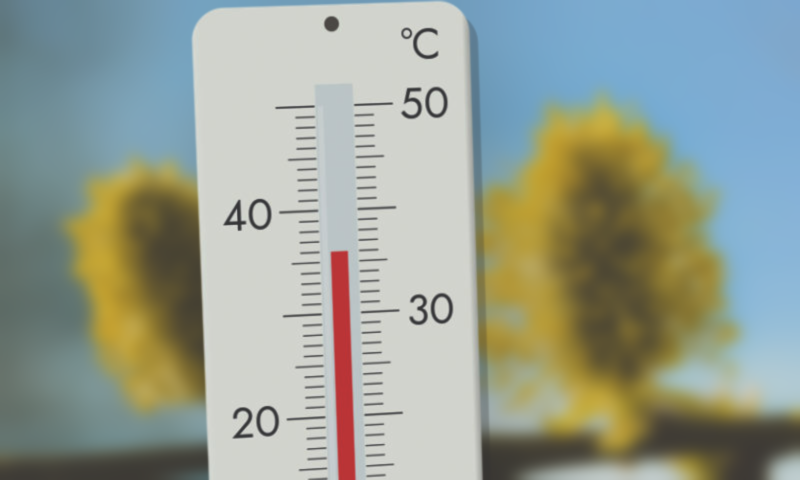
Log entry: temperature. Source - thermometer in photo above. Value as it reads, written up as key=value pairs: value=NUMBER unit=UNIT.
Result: value=36 unit=°C
